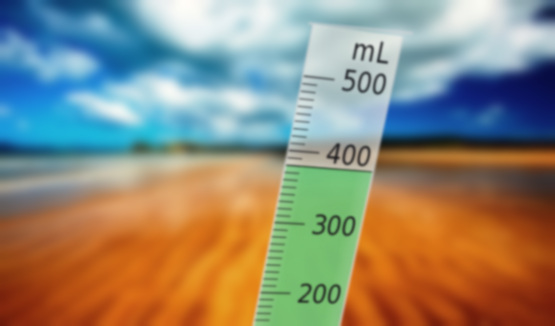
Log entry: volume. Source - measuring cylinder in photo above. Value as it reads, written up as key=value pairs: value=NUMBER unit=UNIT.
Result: value=380 unit=mL
